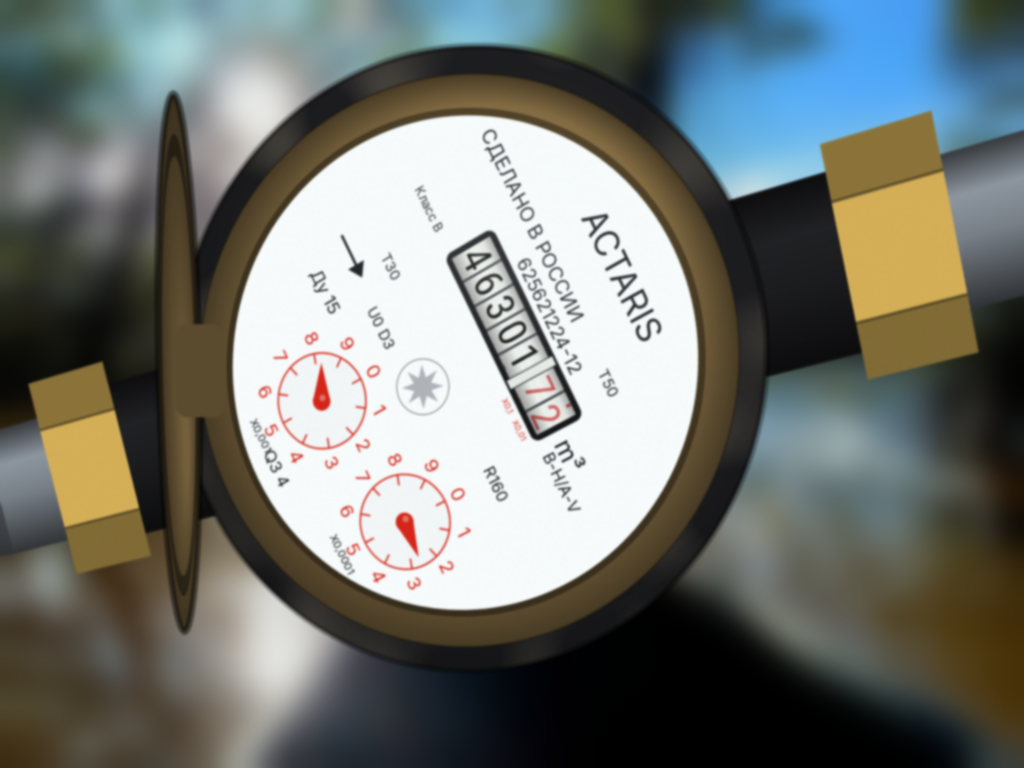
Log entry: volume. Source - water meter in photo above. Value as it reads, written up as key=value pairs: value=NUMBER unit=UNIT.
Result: value=46301.7182 unit=m³
